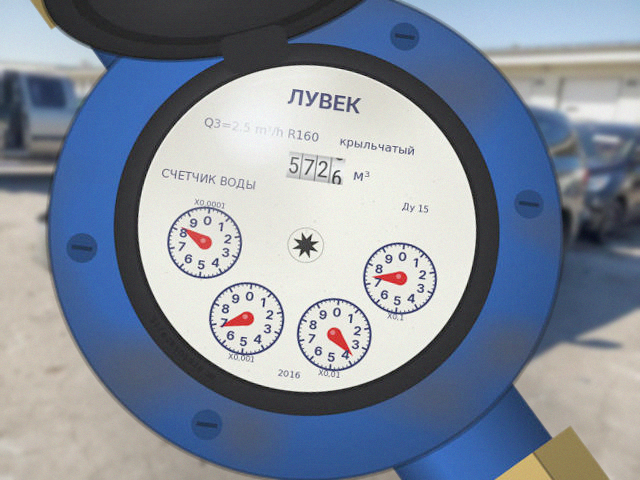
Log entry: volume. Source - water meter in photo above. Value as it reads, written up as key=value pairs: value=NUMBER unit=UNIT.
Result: value=5725.7368 unit=m³
